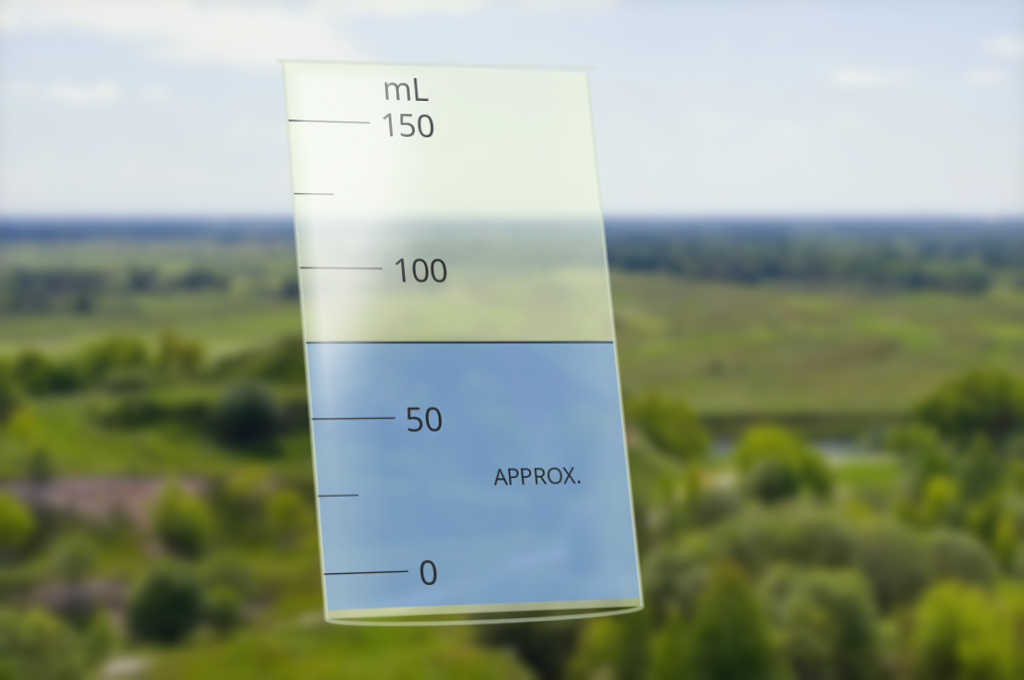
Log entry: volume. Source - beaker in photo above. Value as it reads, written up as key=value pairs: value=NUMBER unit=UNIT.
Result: value=75 unit=mL
